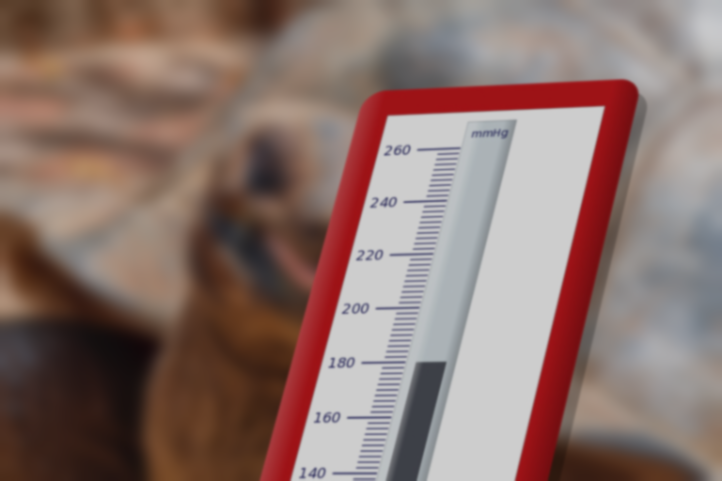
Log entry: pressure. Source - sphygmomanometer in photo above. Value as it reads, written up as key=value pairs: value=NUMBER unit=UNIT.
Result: value=180 unit=mmHg
